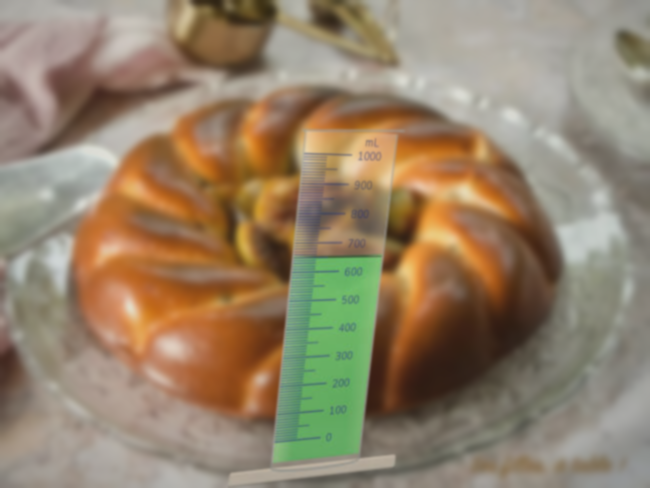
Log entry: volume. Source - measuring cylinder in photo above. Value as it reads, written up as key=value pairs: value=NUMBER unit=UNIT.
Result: value=650 unit=mL
